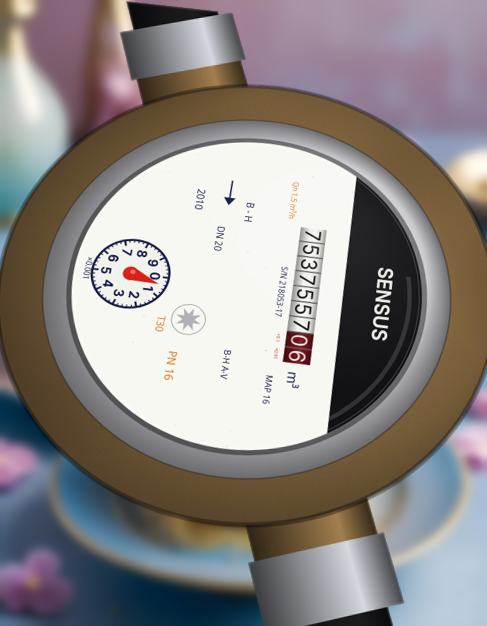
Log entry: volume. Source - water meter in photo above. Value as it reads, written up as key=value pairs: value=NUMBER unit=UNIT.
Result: value=7537557.060 unit=m³
